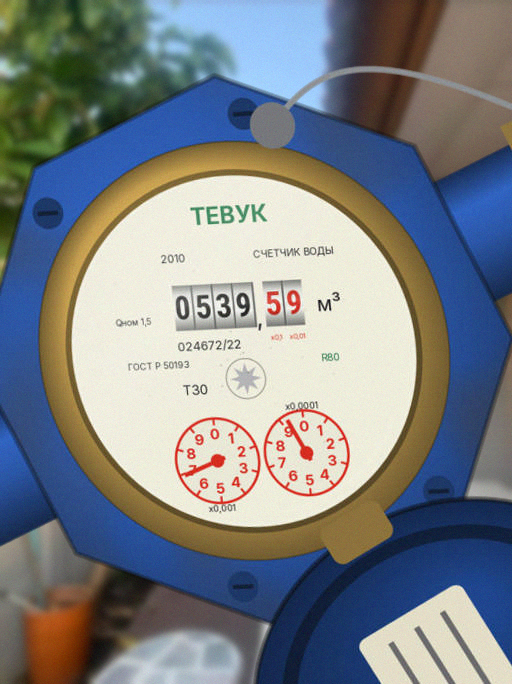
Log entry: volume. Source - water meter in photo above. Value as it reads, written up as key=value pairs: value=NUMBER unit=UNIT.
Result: value=539.5969 unit=m³
